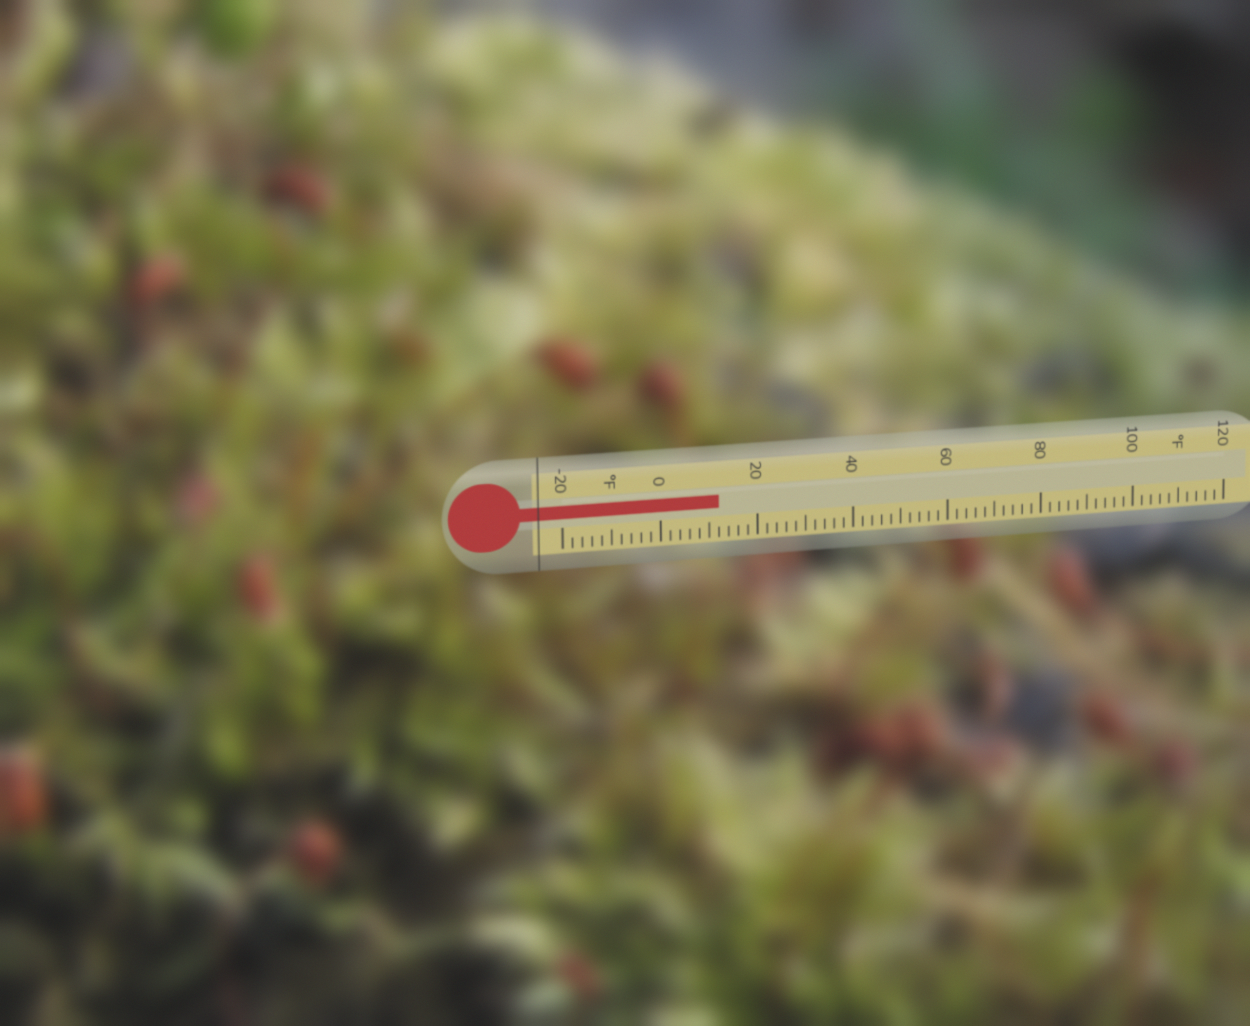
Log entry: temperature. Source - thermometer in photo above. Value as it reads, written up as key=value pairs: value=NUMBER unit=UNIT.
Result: value=12 unit=°F
